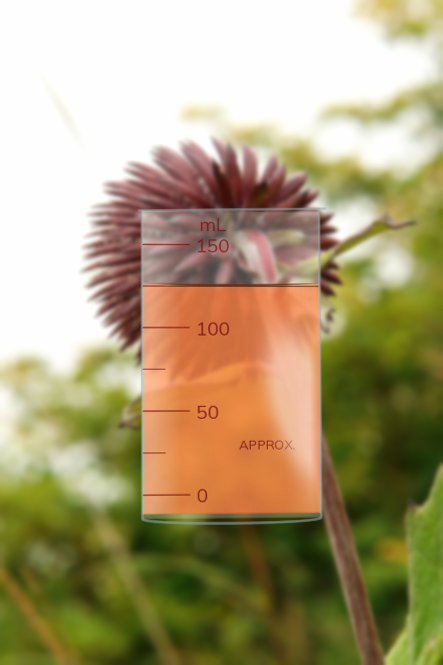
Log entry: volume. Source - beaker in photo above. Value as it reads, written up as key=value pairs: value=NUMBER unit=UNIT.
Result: value=125 unit=mL
